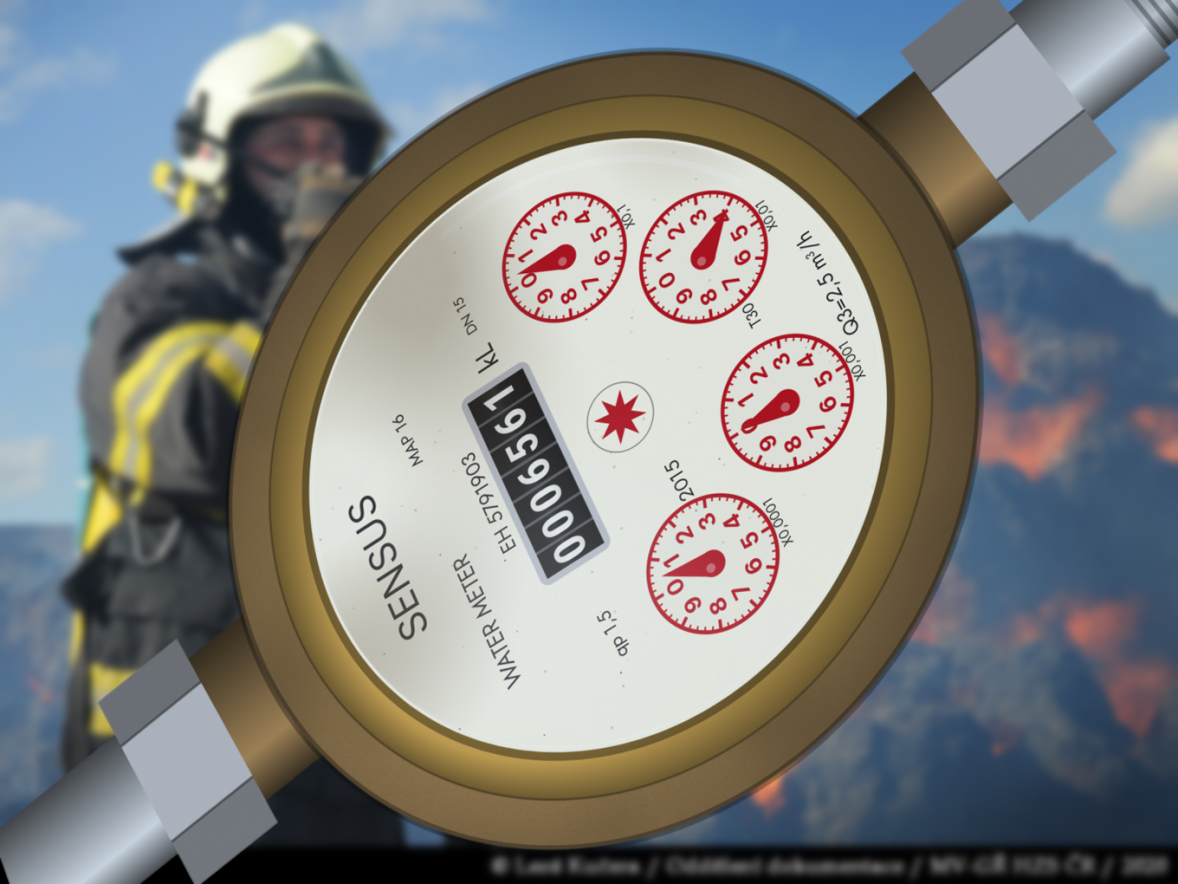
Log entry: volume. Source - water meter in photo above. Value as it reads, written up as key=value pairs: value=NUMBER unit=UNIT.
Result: value=6561.0400 unit=kL
